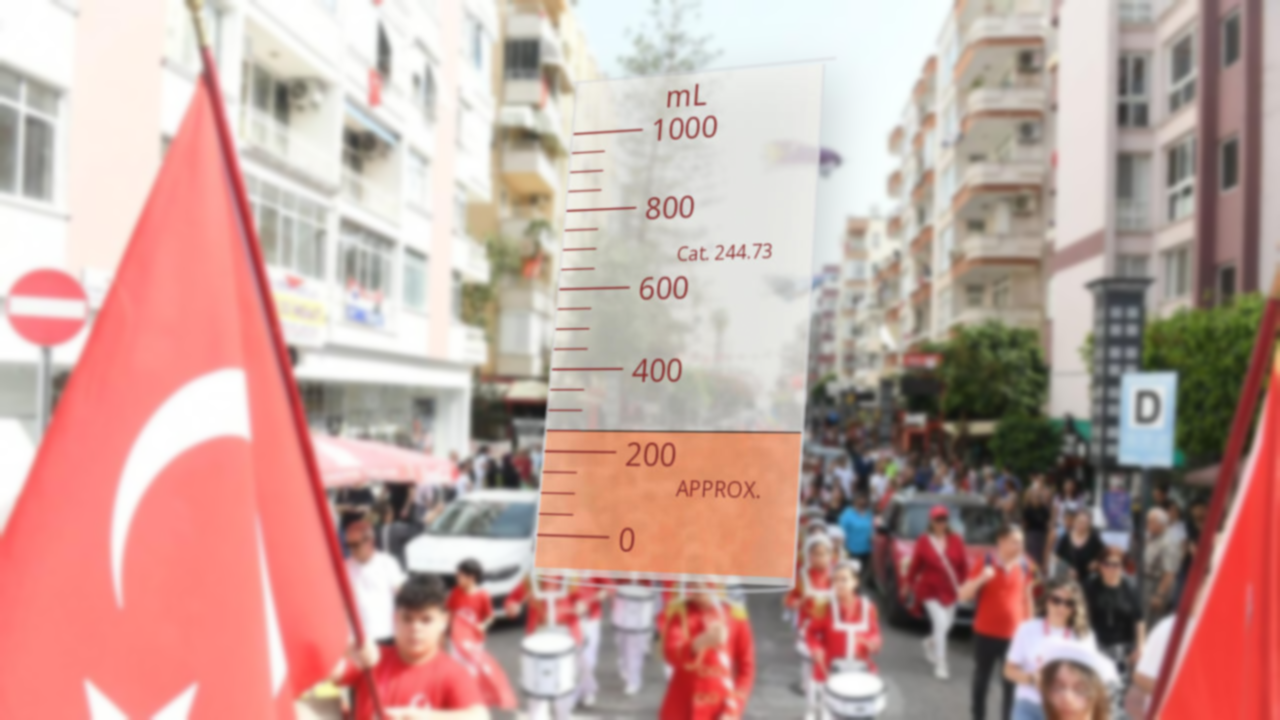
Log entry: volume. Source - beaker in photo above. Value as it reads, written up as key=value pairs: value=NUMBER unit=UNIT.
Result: value=250 unit=mL
